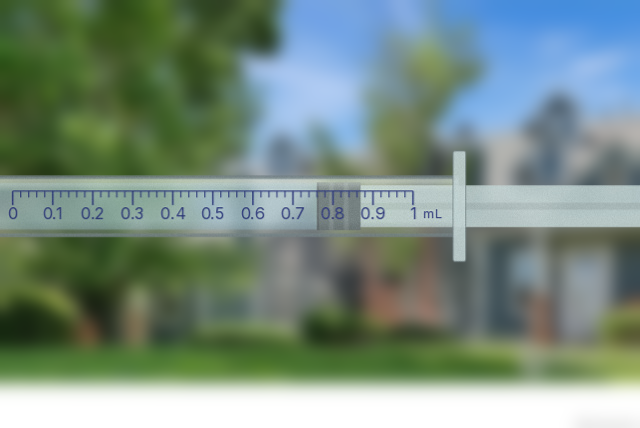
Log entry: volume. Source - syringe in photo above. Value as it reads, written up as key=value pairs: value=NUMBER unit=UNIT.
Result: value=0.76 unit=mL
